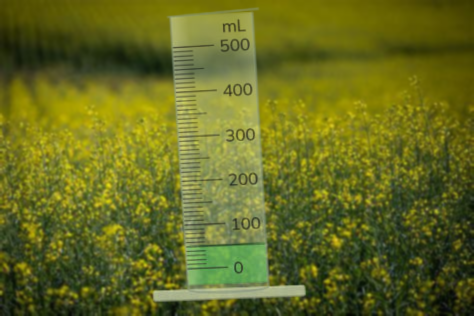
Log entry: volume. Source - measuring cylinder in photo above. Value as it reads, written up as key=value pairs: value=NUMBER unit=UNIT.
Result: value=50 unit=mL
